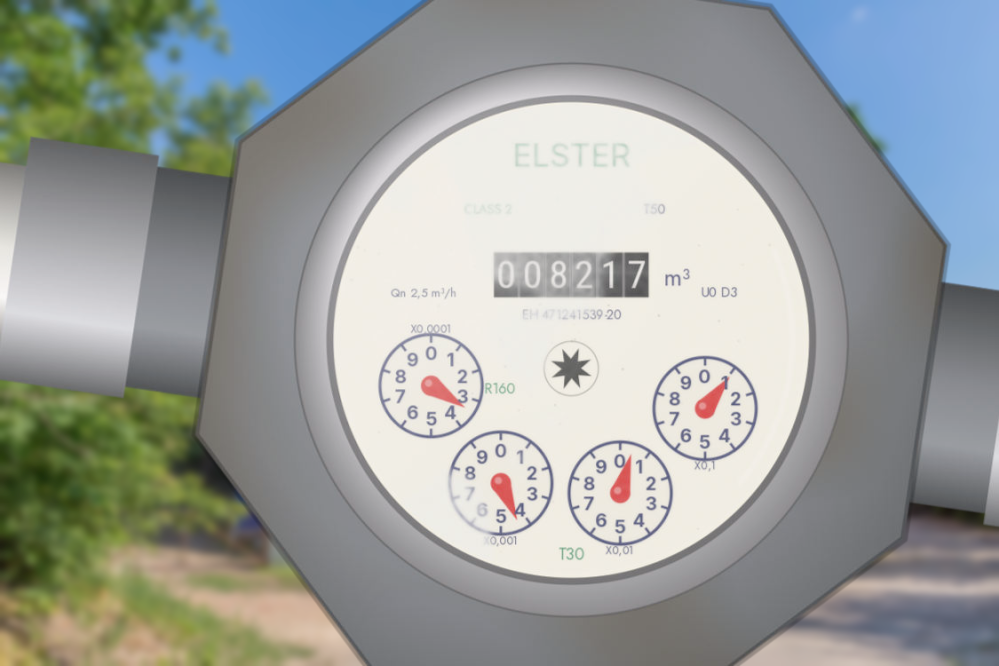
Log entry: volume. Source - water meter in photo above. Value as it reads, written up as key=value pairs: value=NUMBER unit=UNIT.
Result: value=8217.1043 unit=m³
